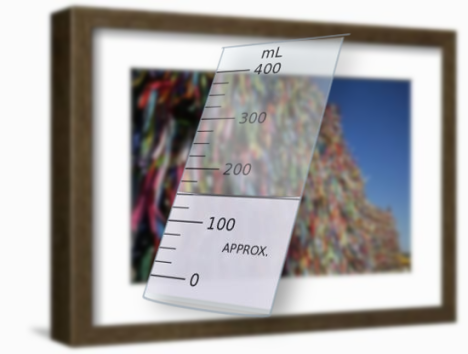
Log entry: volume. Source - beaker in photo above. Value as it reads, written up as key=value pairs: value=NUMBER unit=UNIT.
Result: value=150 unit=mL
